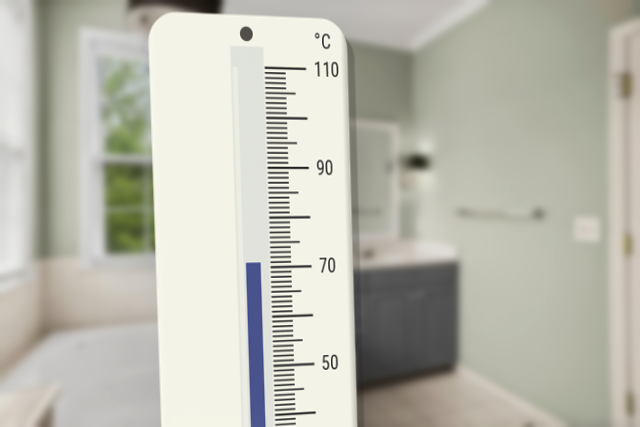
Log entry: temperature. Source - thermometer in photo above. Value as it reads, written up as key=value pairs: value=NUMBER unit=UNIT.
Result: value=71 unit=°C
